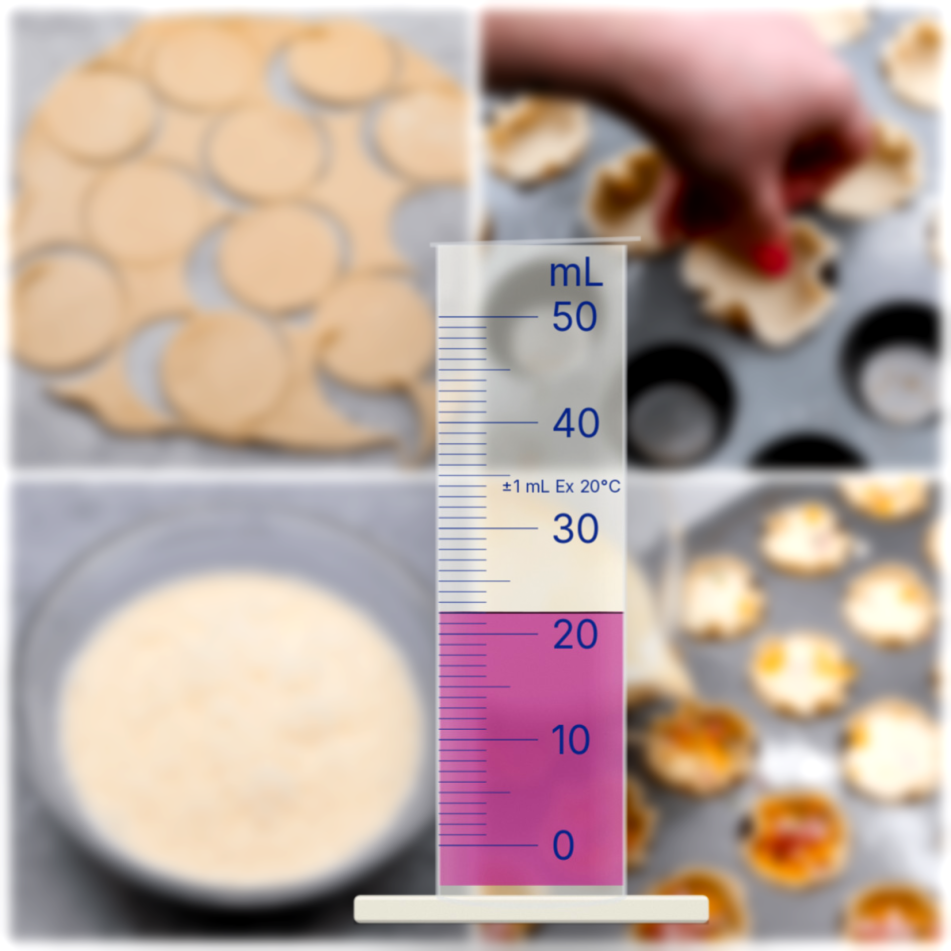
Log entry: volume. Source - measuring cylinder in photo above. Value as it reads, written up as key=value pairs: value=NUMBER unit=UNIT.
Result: value=22 unit=mL
